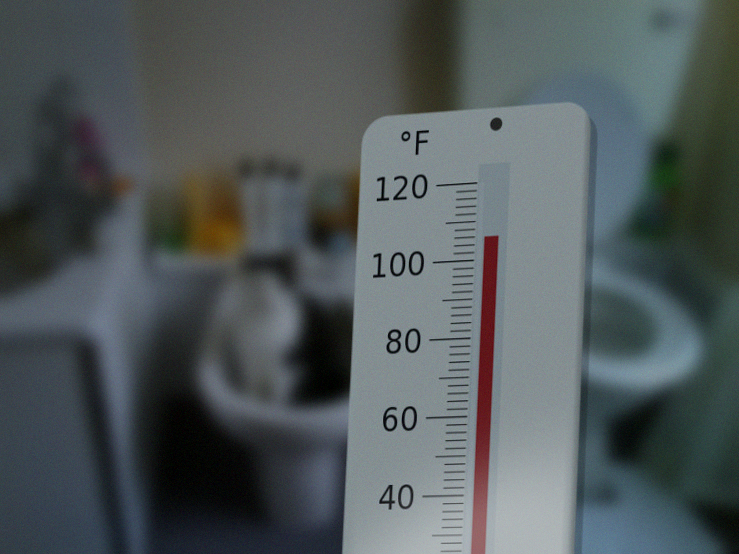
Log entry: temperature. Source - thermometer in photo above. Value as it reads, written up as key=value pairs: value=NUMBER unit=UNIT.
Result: value=106 unit=°F
